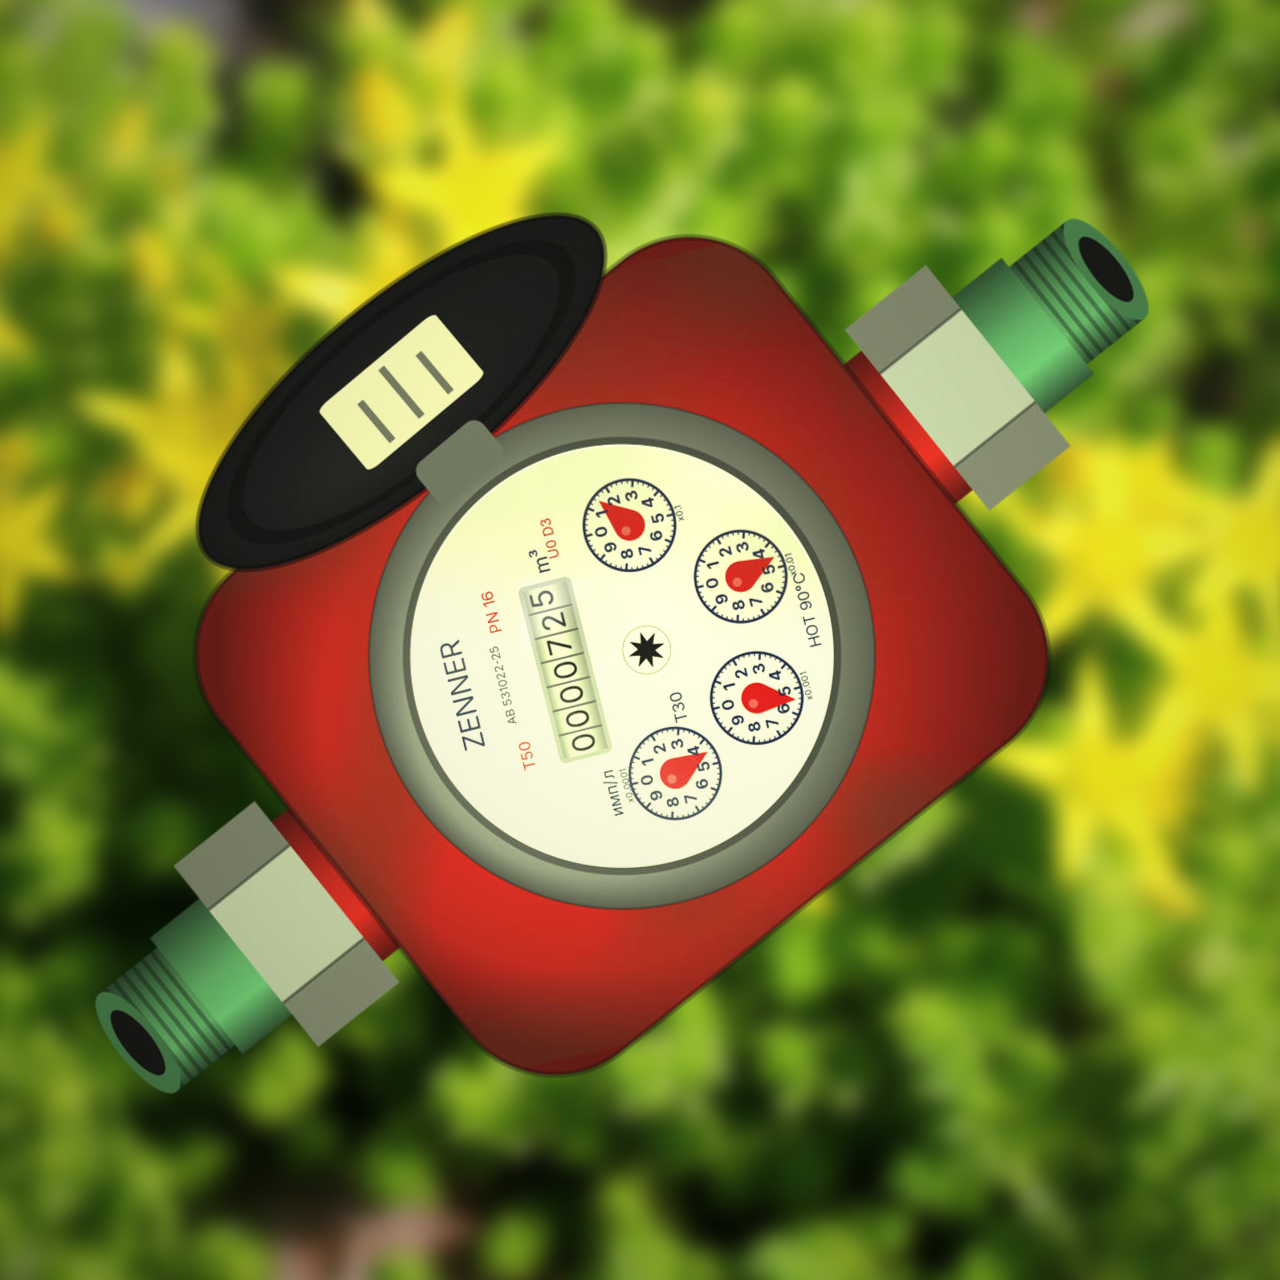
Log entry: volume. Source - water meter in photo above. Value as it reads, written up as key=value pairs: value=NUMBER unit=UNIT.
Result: value=725.1454 unit=m³
